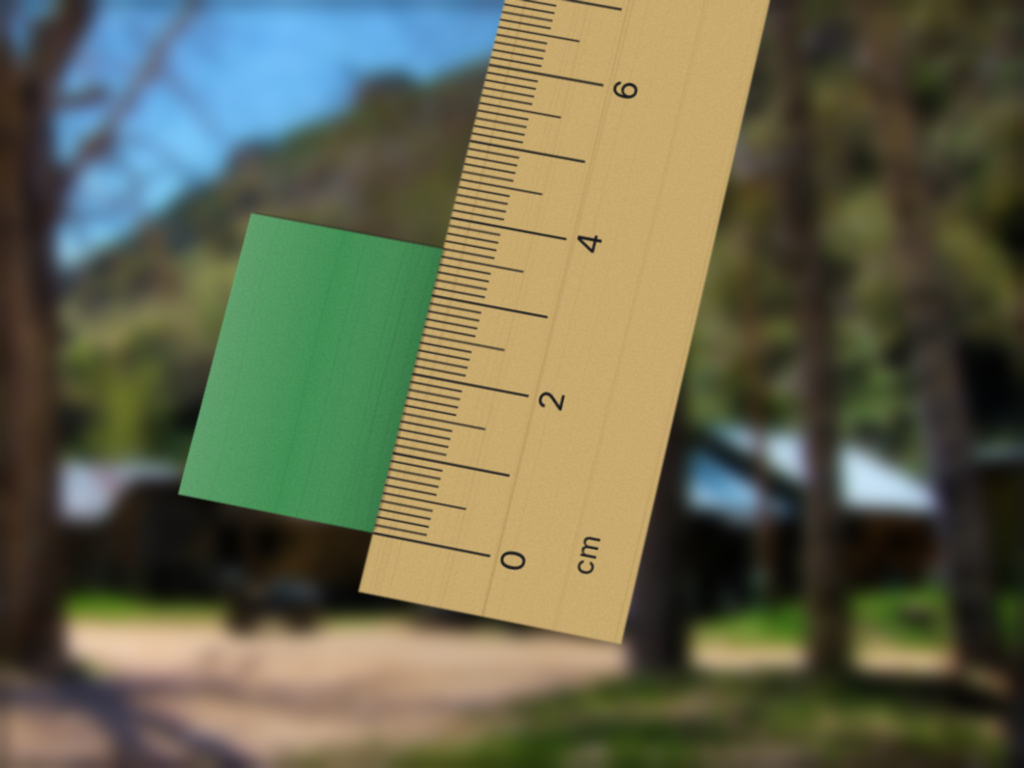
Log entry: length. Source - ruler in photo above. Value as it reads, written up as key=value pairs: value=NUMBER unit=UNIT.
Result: value=3.6 unit=cm
